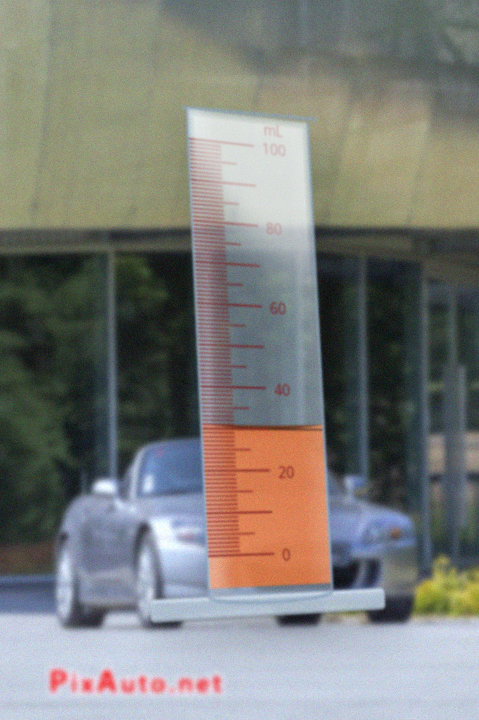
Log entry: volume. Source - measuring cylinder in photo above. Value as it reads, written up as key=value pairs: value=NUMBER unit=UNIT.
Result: value=30 unit=mL
